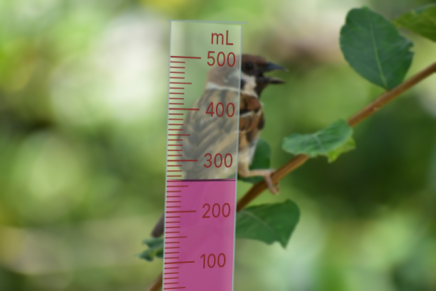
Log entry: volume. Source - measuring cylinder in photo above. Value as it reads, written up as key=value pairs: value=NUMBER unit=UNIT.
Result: value=260 unit=mL
